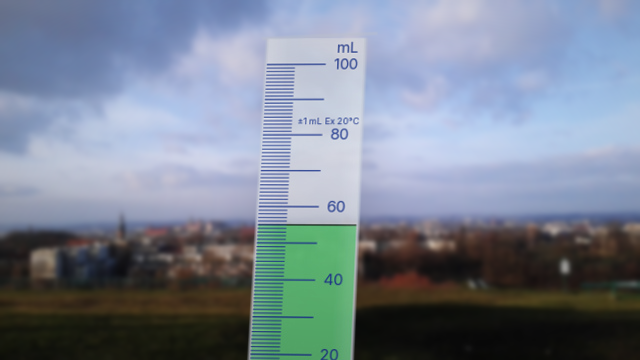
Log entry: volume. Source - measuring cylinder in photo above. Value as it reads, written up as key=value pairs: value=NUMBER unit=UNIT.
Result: value=55 unit=mL
